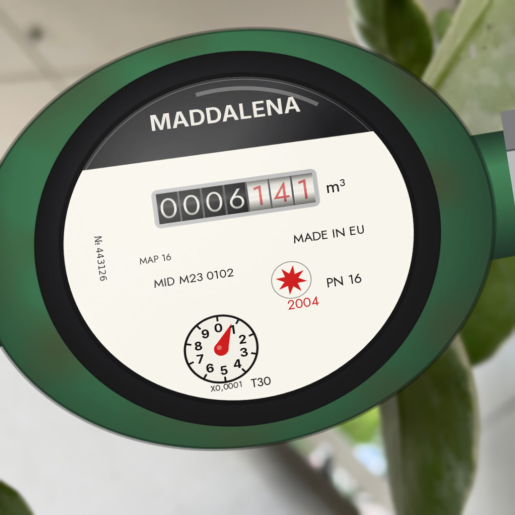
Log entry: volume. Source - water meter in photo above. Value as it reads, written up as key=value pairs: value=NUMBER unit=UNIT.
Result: value=6.1410 unit=m³
